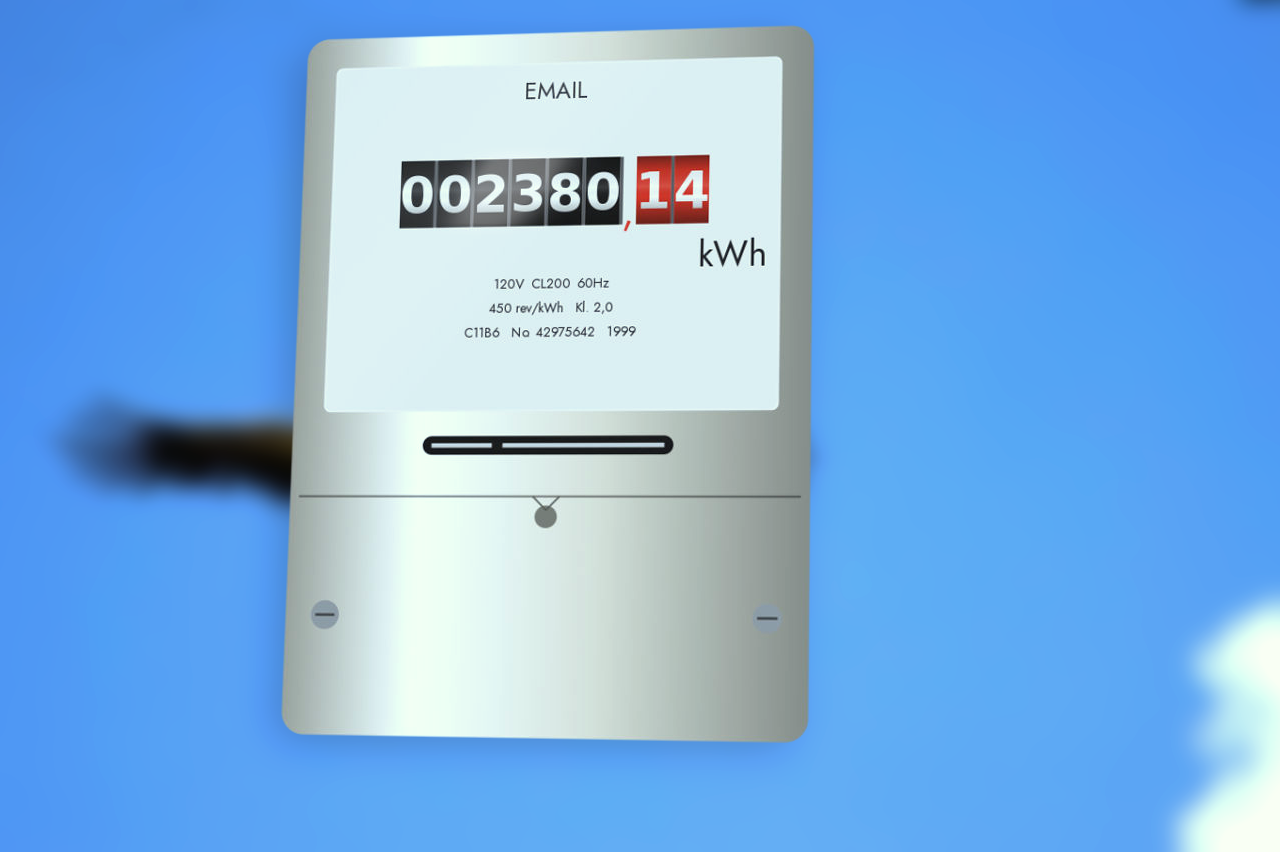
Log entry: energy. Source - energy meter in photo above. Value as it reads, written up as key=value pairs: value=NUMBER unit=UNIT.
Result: value=2380.14 unit=kWh
